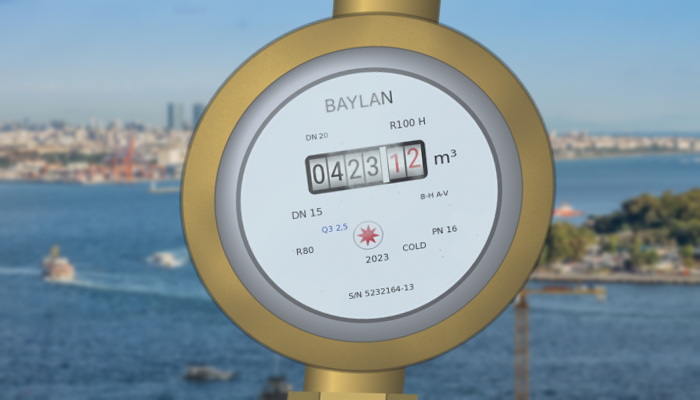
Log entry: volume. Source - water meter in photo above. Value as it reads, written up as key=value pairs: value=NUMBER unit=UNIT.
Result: value=423.12 unit=m³
